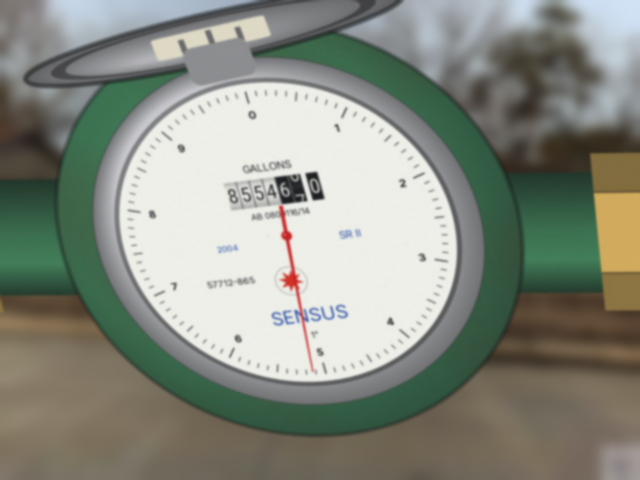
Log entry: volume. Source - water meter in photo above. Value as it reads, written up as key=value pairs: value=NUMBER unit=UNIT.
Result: value=8554665.1 unit=gal
